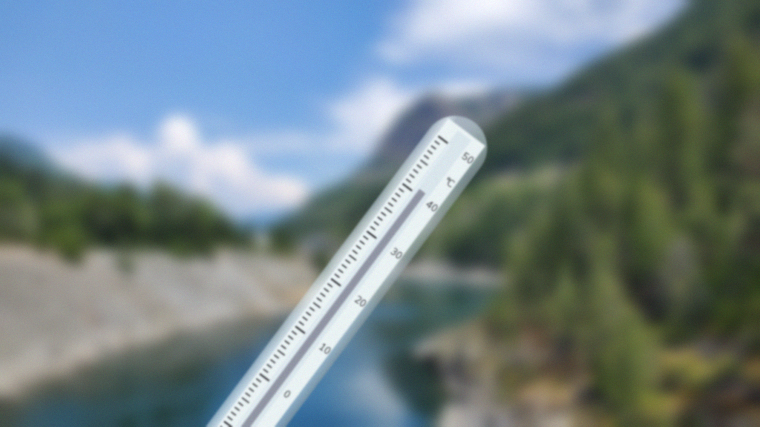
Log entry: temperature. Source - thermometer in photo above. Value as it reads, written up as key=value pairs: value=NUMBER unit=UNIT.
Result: value=41 unit=°C
